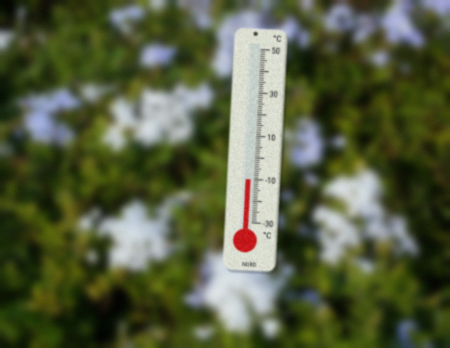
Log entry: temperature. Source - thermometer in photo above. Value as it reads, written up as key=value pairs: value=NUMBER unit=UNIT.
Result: value=-10 unit=°C
